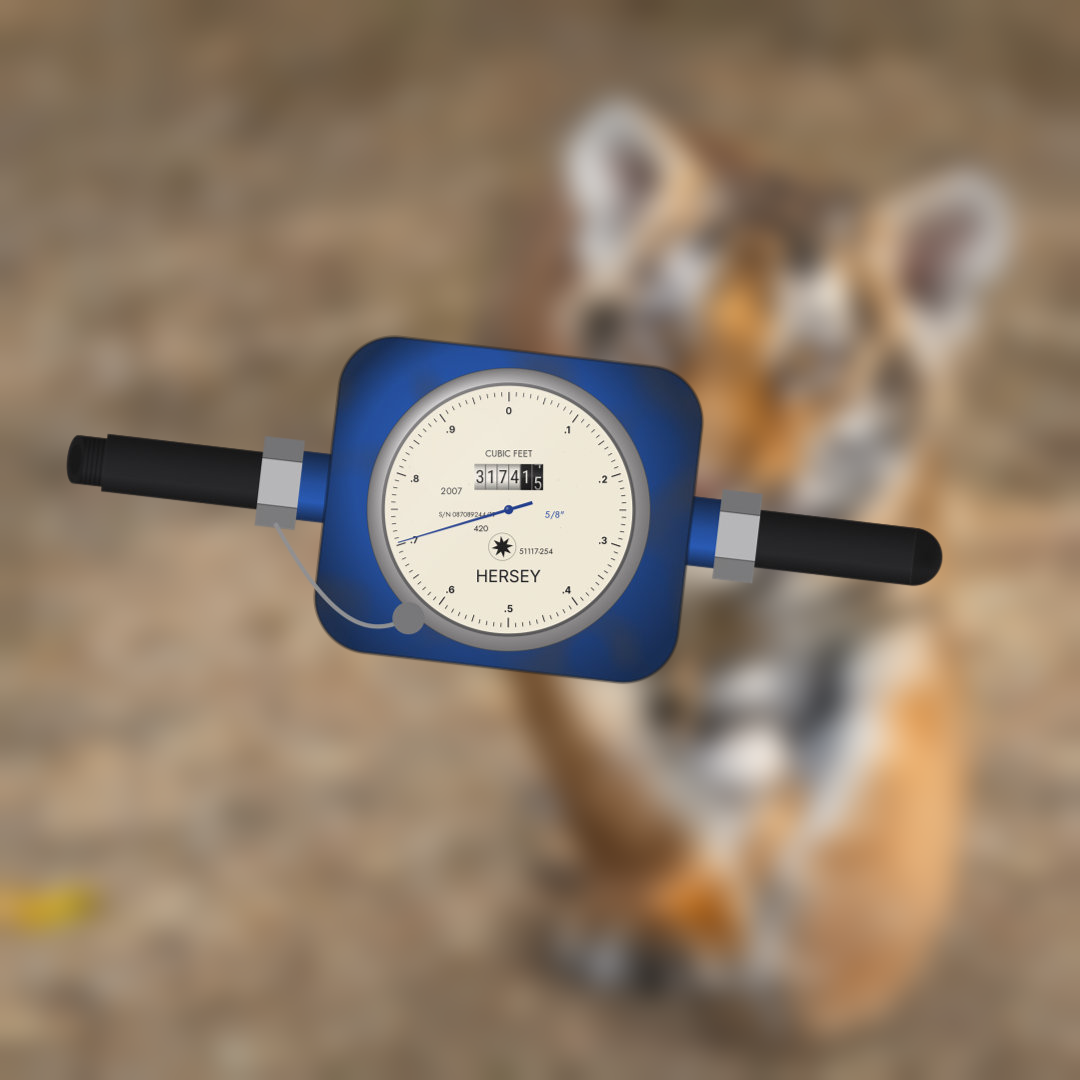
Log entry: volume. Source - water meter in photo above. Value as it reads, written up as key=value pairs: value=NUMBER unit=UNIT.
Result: value=317414.70 unit=ft³
